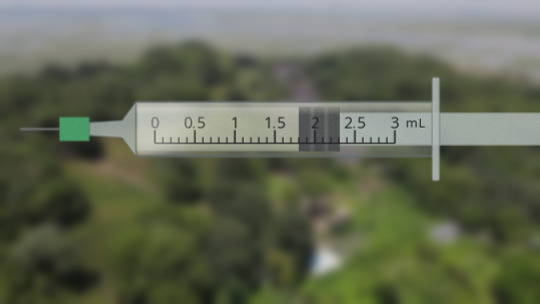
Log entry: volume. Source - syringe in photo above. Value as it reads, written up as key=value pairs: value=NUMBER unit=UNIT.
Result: value=1.8 unit=mL
